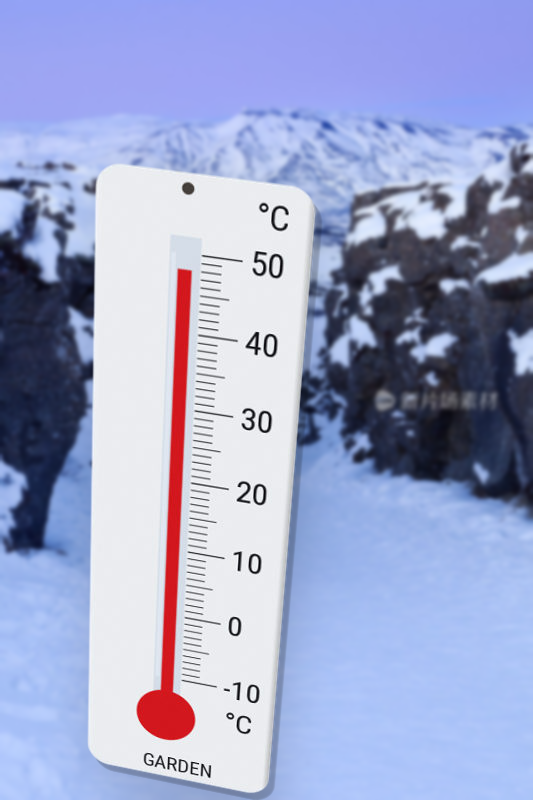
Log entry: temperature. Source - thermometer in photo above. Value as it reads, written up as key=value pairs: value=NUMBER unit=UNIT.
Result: value=48 unit=°C
